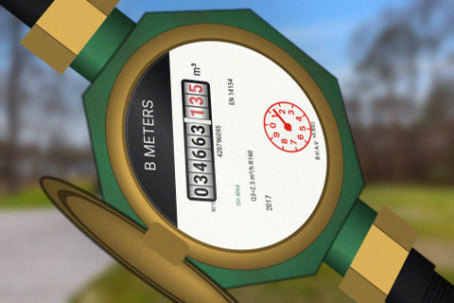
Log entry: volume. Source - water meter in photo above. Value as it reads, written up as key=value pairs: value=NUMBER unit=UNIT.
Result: value=34663.1351 unit=m³
